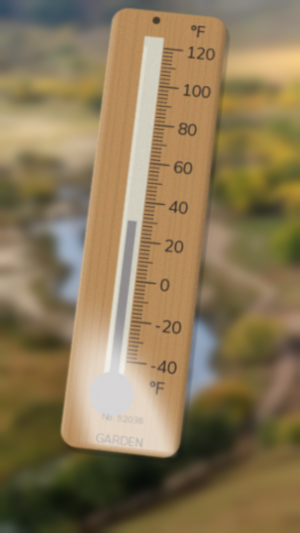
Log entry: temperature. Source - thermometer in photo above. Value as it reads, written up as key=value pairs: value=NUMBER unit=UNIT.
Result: value=30 unit=°F
